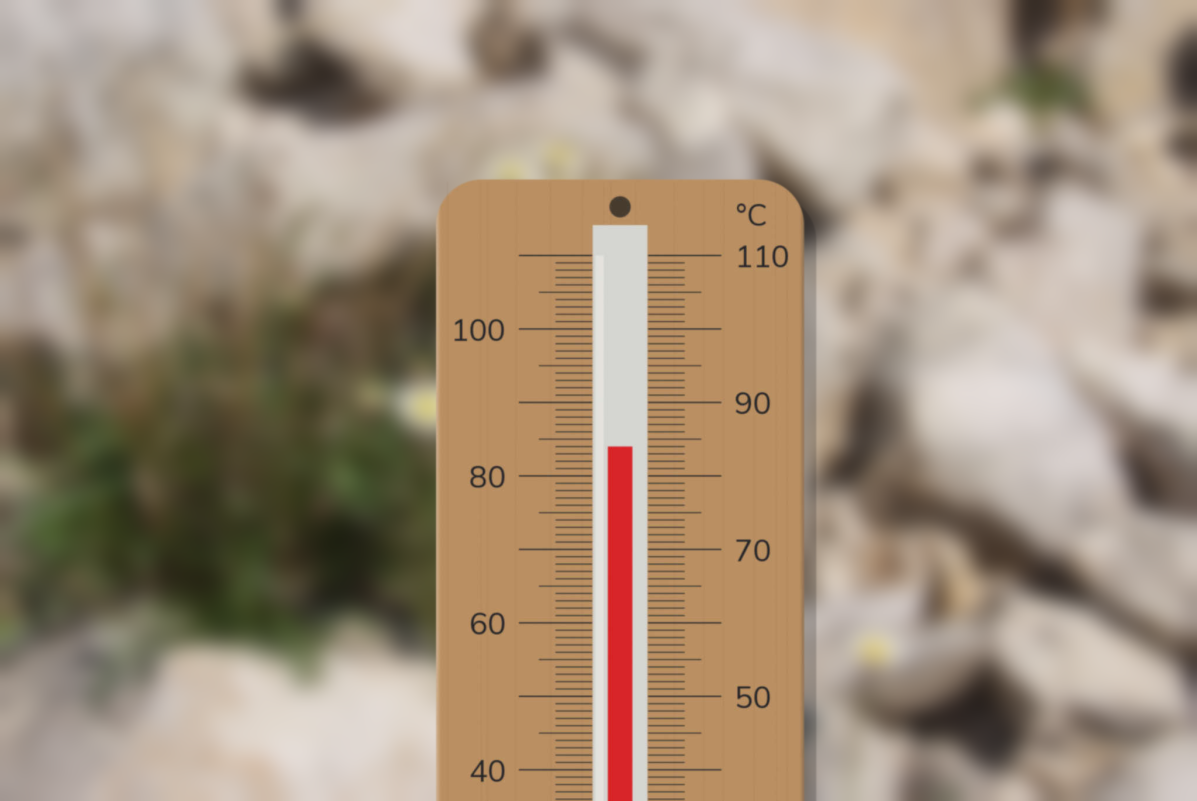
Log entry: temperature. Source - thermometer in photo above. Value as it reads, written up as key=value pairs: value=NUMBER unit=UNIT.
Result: value=84 unit=°C
